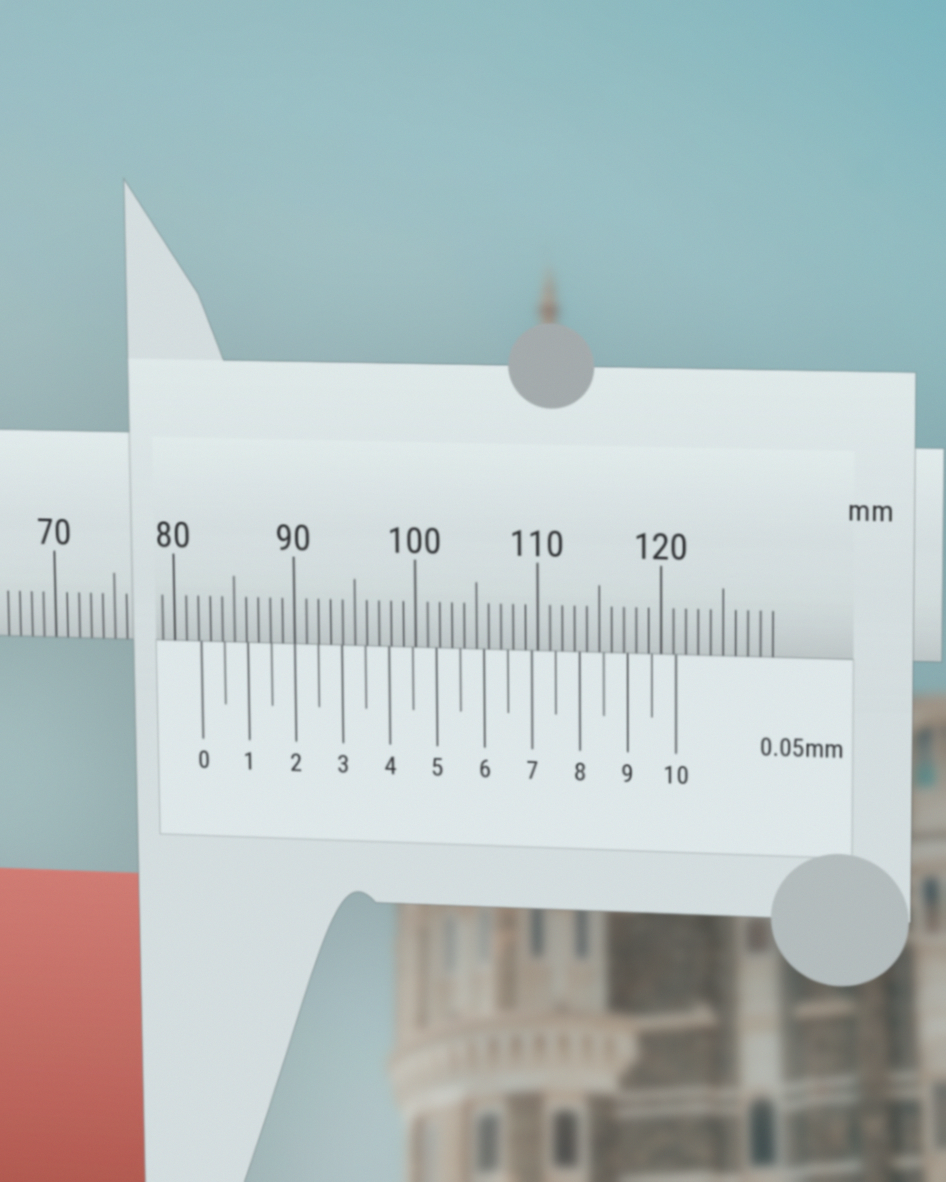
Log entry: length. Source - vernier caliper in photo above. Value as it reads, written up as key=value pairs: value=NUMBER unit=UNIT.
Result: value=82.2 unit=mm
